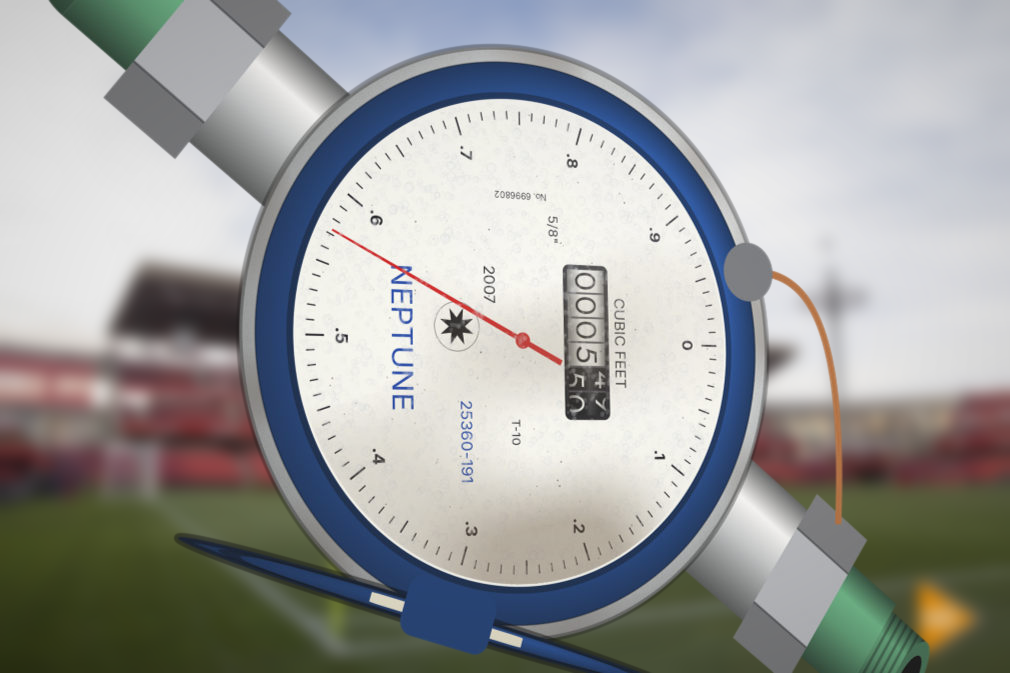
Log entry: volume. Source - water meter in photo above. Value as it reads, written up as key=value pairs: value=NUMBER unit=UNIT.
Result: value=549.57 unit=ft³
